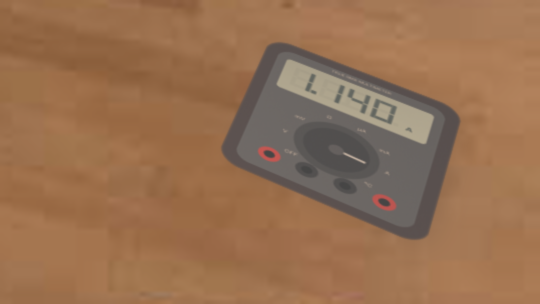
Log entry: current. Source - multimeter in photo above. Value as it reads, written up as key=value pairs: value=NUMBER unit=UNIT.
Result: value=1.140 unit=A
